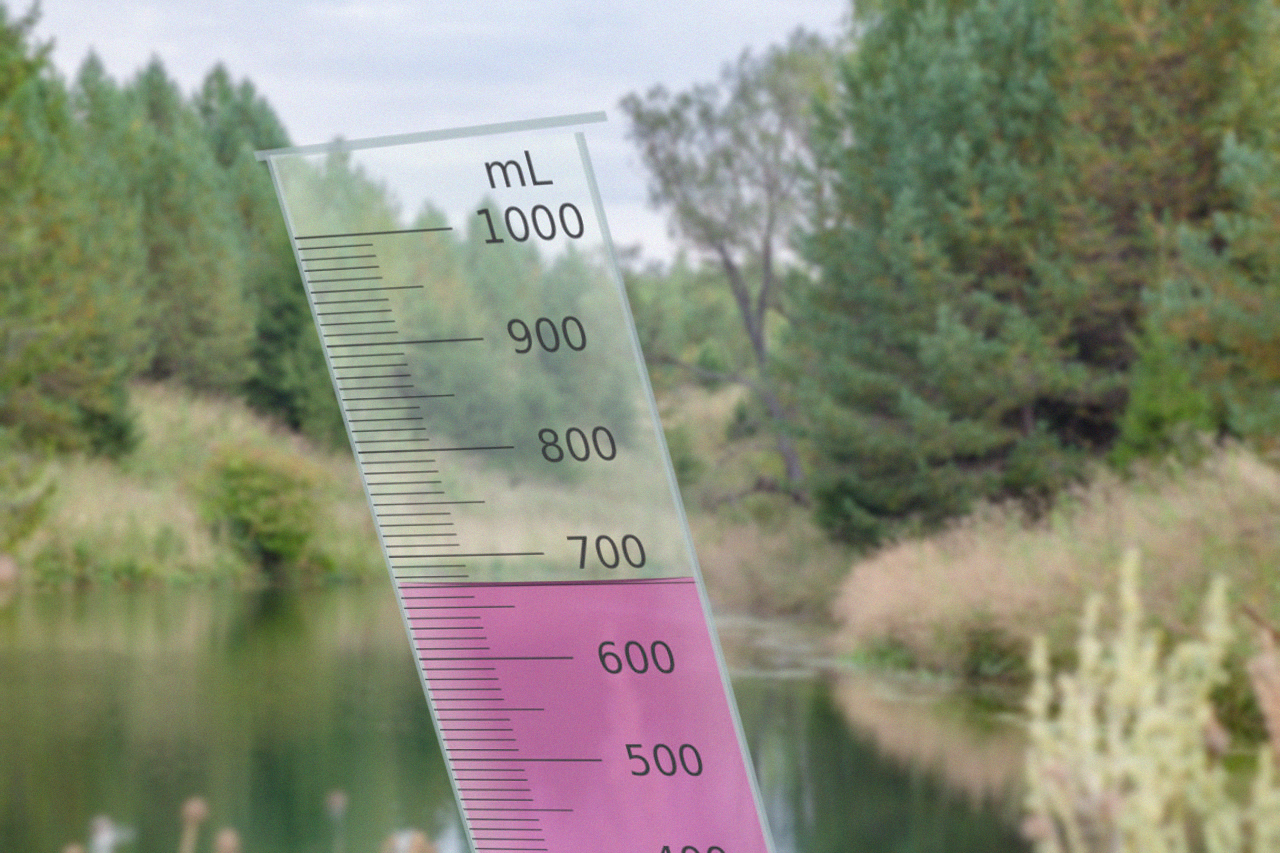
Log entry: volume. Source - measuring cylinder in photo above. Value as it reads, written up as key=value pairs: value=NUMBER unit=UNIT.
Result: value=670 unit=mL
